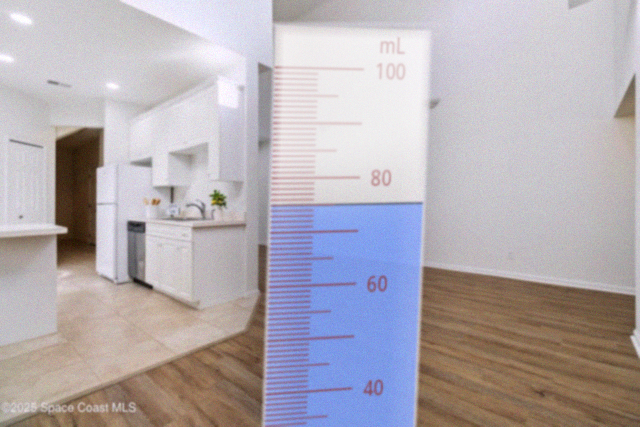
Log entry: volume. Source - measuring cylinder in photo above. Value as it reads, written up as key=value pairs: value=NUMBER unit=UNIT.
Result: value=75 unit=mL
